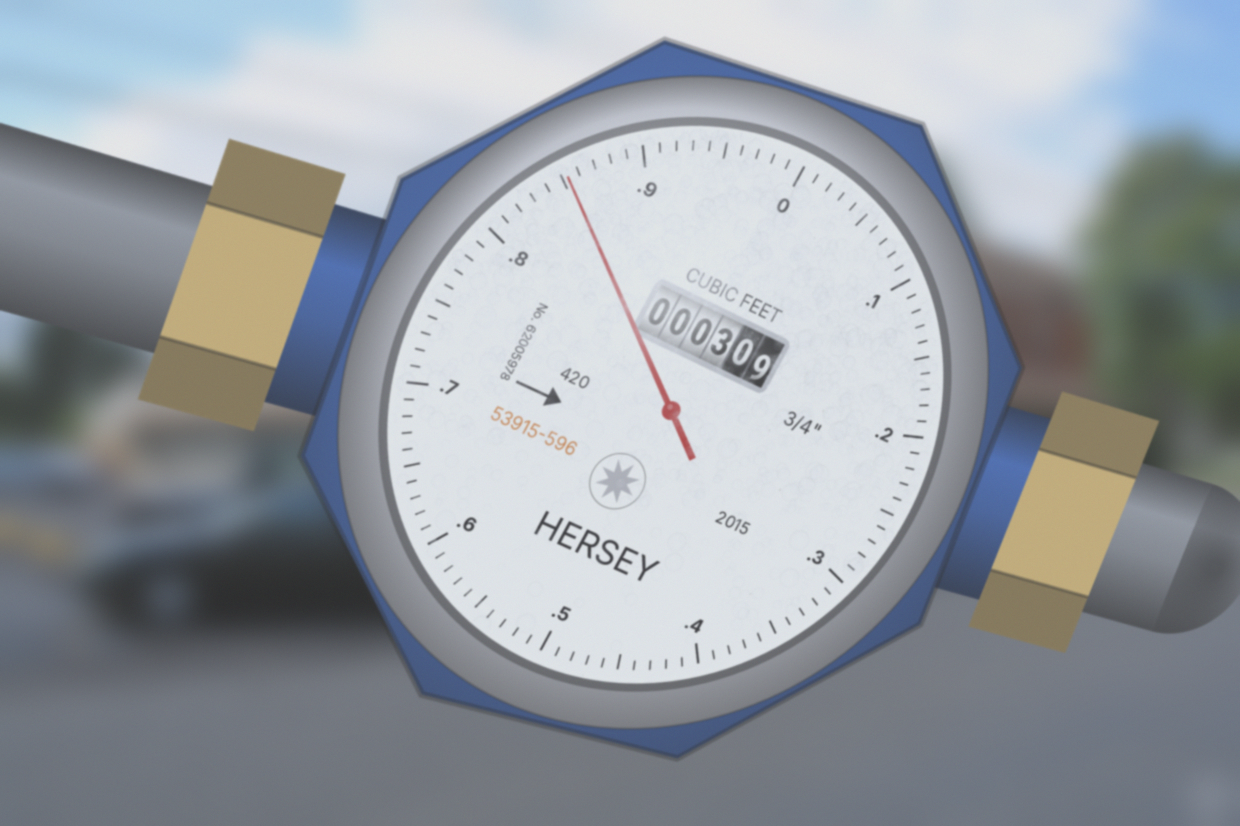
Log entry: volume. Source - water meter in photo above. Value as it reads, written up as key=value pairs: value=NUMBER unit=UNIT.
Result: value=308.85 unit=ft³
